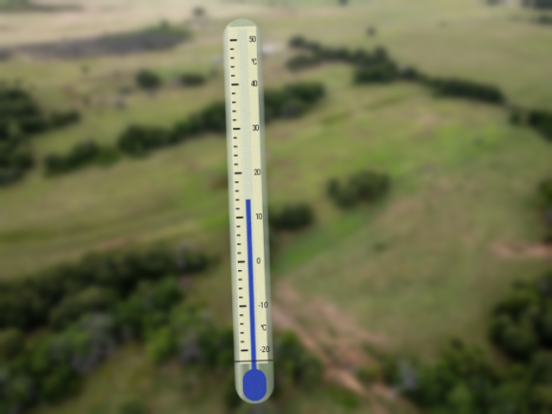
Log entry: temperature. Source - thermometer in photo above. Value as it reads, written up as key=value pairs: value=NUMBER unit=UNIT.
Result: value=14 unit=°C
